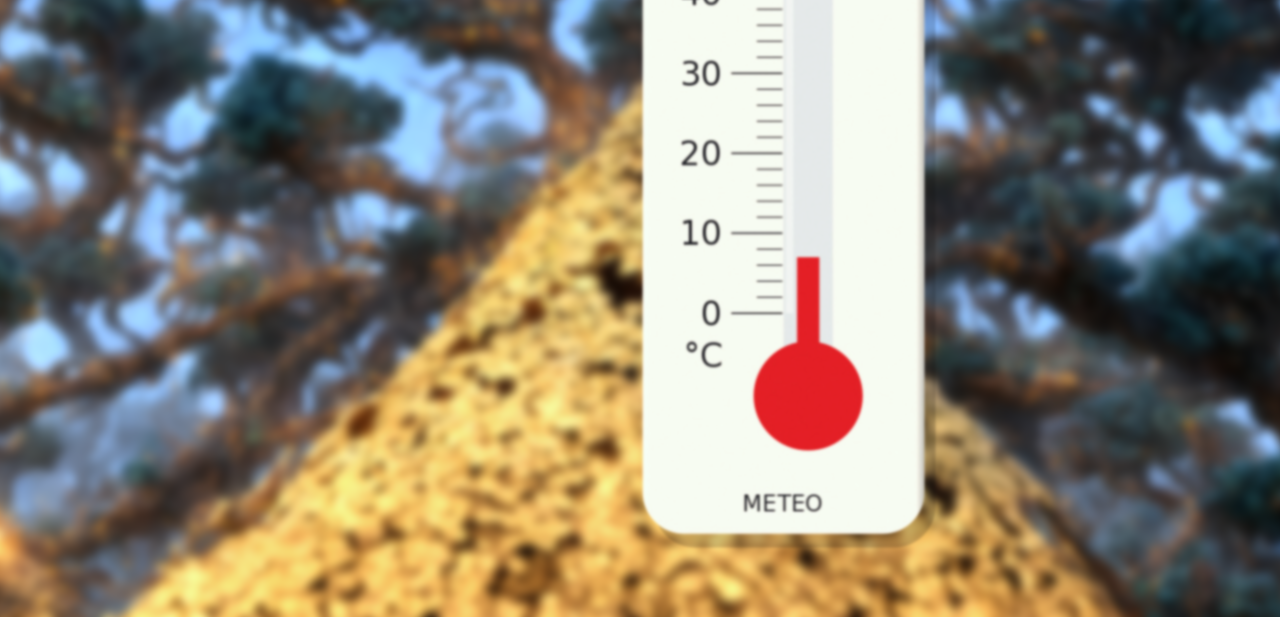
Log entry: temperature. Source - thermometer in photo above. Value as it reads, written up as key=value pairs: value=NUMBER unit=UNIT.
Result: value=7 unit=°C
